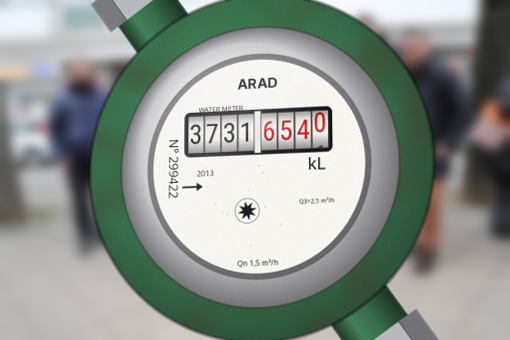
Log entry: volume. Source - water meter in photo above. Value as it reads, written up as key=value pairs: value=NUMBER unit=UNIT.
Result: value=3731.6540 unit=kL
